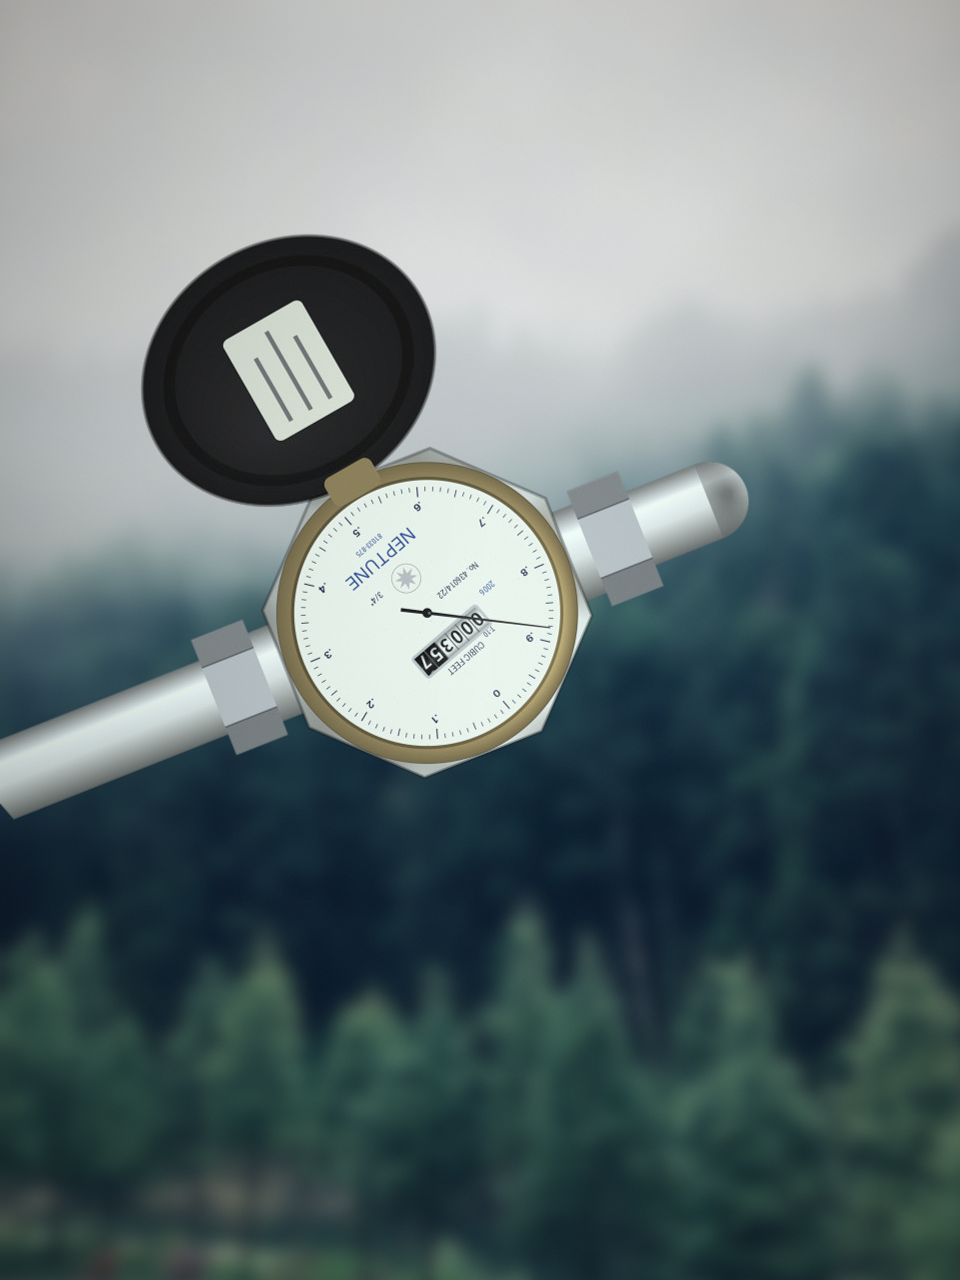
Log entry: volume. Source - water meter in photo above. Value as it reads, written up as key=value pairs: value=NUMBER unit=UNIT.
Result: value=356.88 unit=ft³
